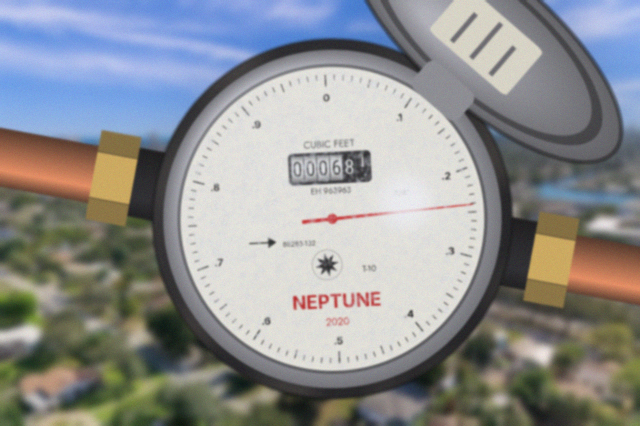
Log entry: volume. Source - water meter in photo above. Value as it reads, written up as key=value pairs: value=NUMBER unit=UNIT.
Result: value=681.24 unit=ft³
